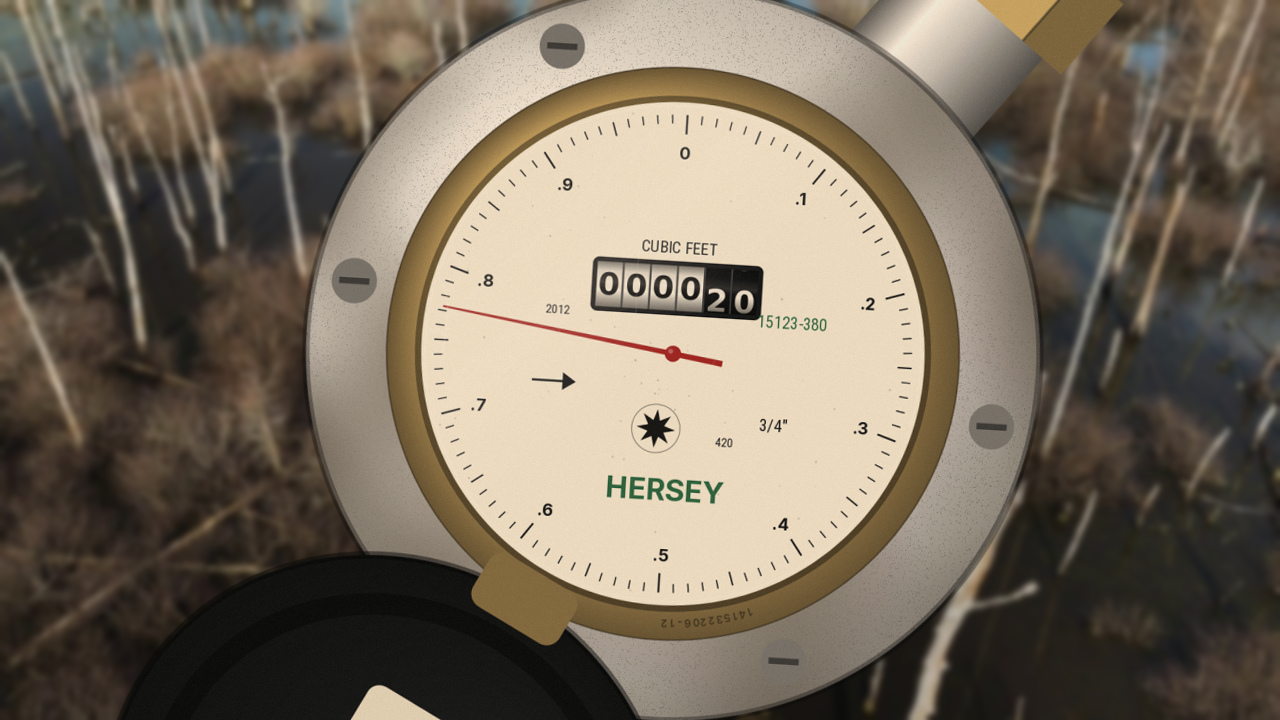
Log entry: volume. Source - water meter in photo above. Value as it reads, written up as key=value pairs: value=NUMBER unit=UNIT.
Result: value=19.77 unit=ft³
